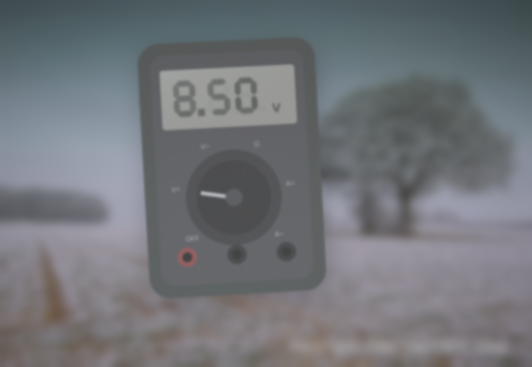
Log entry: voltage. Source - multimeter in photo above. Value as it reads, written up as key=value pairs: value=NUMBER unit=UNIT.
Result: value=8.50 unit=V
